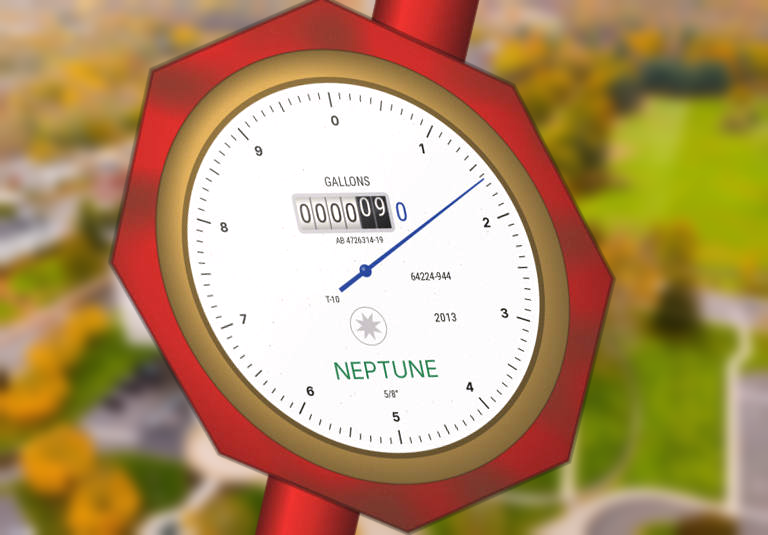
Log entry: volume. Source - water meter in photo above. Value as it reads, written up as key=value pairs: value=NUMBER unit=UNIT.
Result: value=91.6 unit=gal
